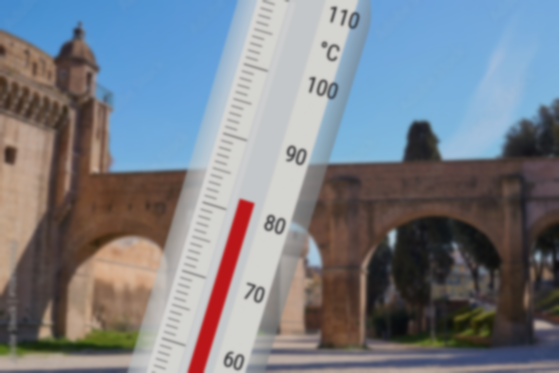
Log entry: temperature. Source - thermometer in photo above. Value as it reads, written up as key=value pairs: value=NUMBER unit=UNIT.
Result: value=82 unit=°C
